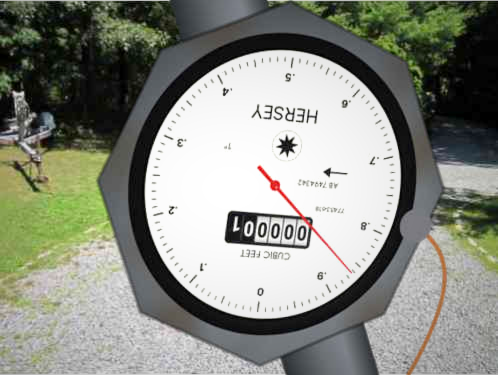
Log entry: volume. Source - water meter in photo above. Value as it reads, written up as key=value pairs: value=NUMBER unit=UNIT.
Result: value=0.86 unit=ft³
